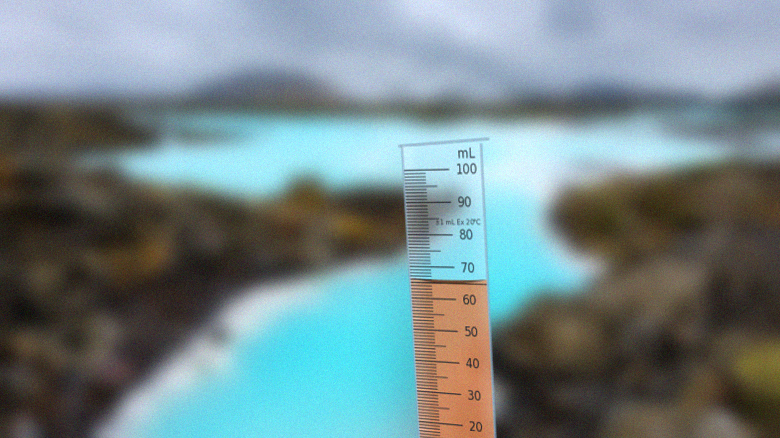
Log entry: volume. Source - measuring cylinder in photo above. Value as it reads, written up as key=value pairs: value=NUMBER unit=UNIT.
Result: value=65 unit=mL
